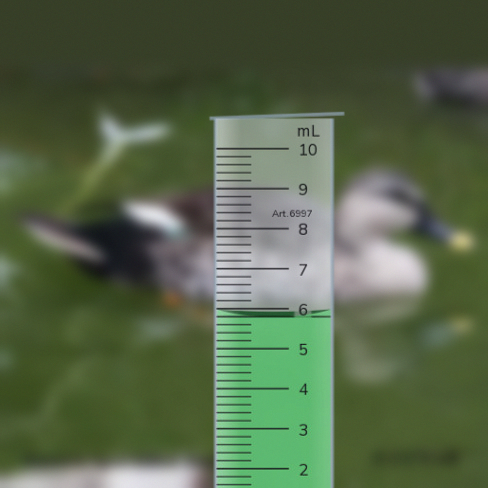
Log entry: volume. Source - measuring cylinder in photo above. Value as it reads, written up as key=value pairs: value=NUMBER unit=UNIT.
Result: value=5.8 unit=mL
